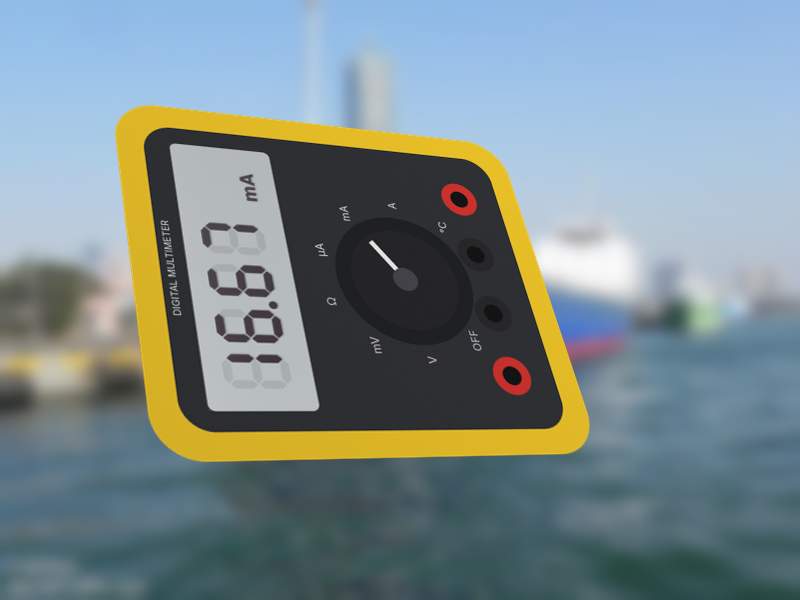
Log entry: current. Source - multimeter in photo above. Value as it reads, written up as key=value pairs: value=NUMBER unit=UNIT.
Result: value=16.67 unit=mA
